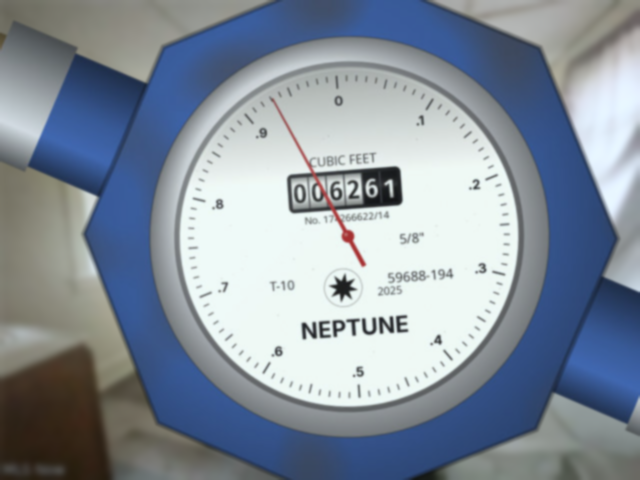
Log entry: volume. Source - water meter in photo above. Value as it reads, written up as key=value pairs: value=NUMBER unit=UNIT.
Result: value=6260.93 unit=ft³
